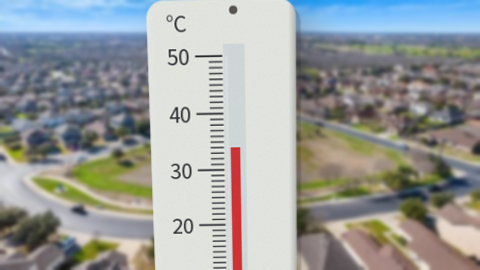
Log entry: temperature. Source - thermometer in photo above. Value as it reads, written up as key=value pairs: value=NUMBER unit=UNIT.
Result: value=34 unit=°C
